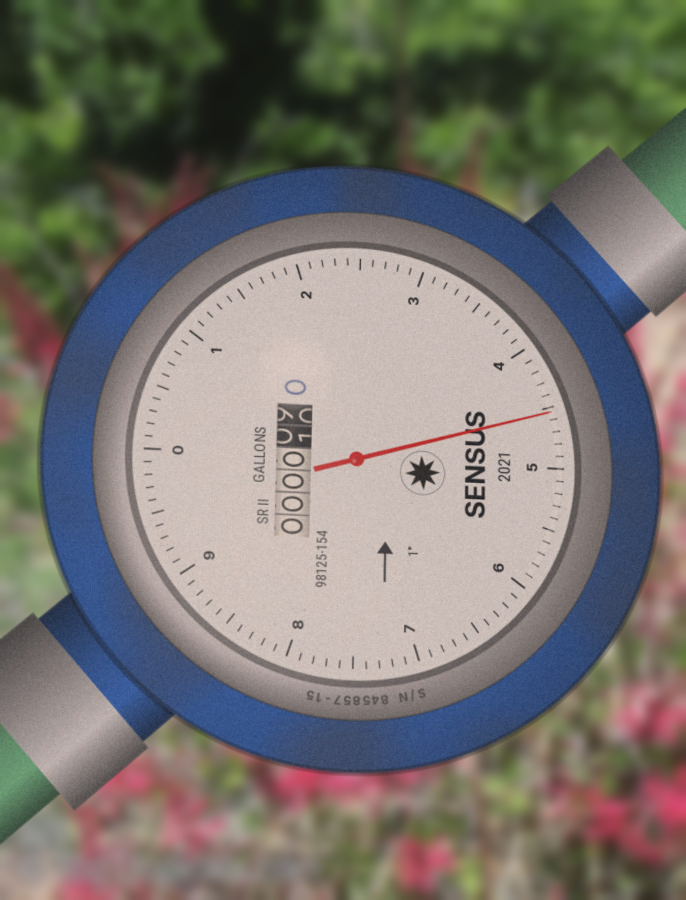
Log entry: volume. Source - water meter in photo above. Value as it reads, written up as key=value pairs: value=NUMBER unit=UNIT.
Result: value=94.5 unit=gal
